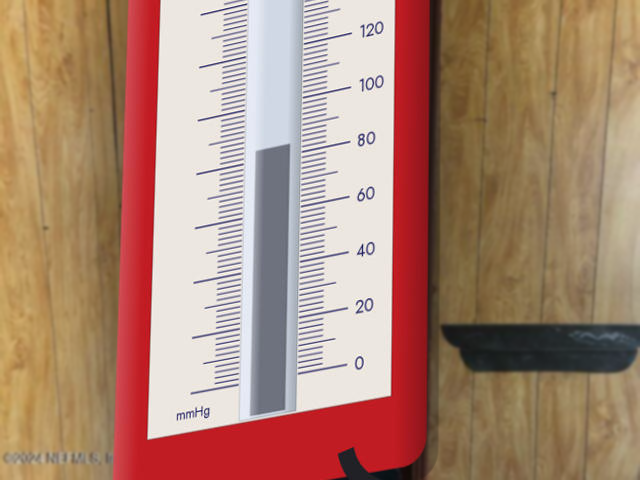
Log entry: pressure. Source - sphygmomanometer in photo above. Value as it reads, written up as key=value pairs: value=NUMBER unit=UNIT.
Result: value=84 unit=mmHg
